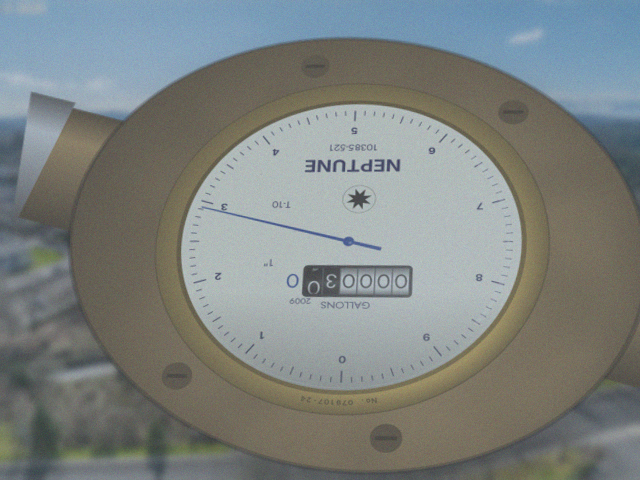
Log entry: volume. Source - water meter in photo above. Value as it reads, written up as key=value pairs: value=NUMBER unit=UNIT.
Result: value=302.9 unit=gal
